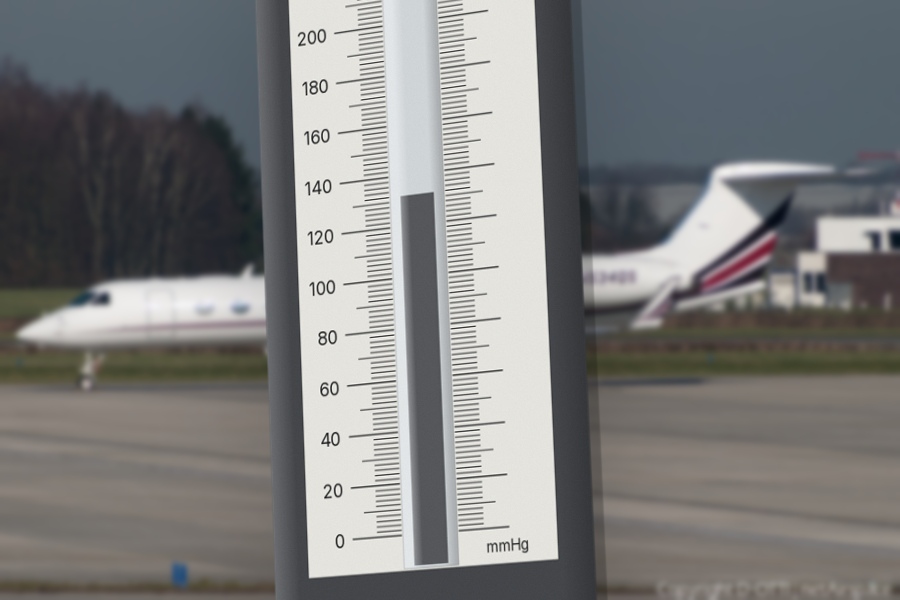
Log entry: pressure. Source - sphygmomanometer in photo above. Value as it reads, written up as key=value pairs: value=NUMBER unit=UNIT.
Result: value=132 unit=mmHg
